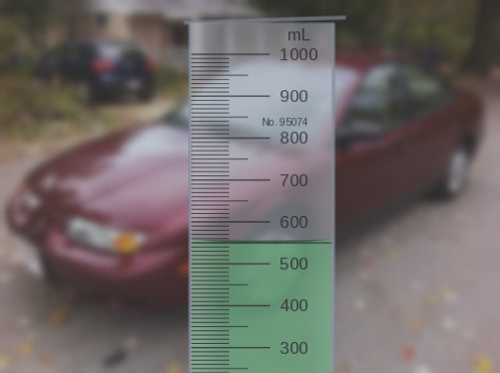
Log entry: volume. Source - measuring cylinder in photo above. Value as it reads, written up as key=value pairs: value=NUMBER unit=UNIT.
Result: value=550 unit=mL
